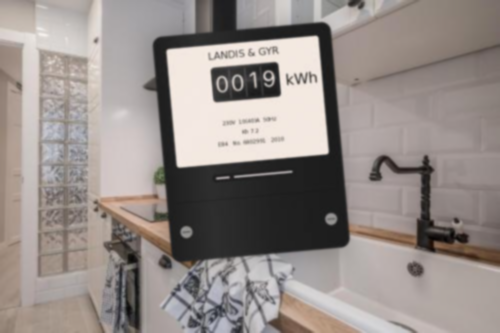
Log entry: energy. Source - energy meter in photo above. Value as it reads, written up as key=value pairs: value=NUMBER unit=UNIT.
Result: value=19 unit=kWh
